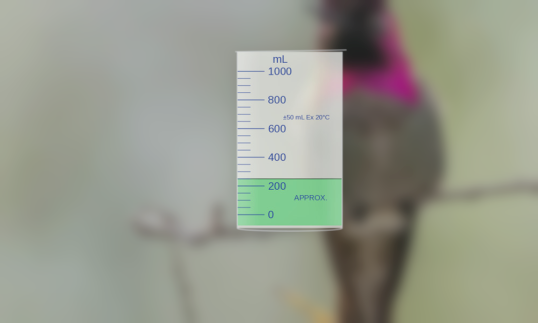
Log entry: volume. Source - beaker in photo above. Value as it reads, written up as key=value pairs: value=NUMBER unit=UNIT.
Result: value=250 unit=mL
